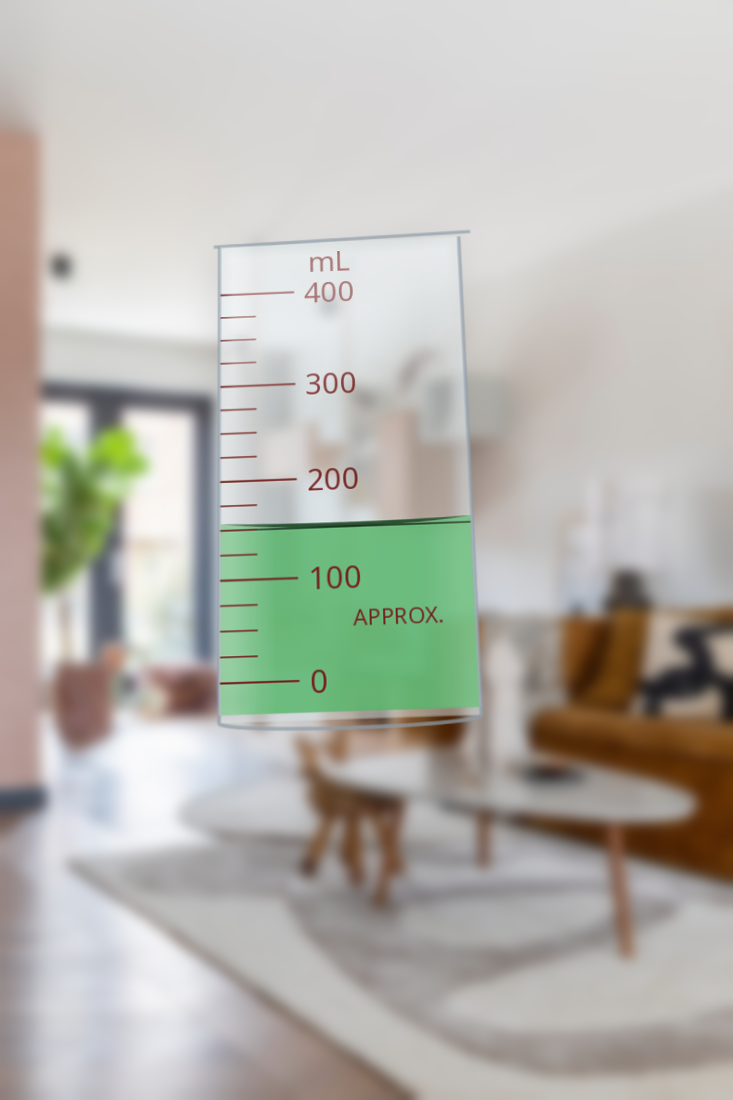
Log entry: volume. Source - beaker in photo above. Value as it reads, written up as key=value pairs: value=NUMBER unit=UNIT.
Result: value=150 unit=mL
